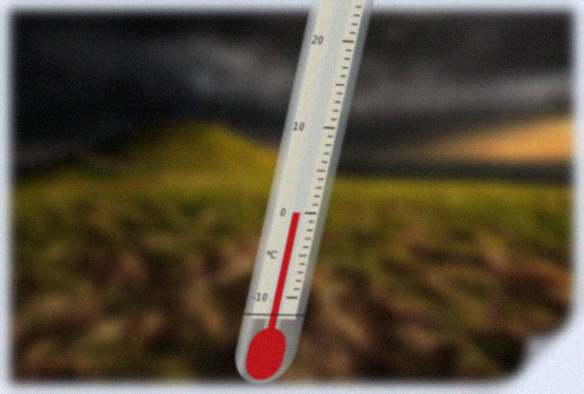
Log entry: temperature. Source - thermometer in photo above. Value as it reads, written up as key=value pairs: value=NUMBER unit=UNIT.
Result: value=0 unit=°C
